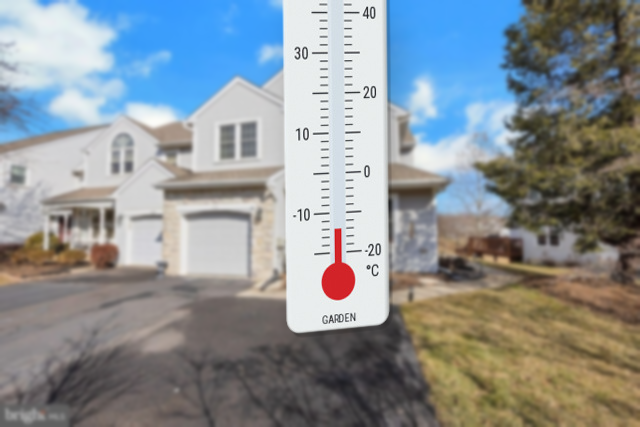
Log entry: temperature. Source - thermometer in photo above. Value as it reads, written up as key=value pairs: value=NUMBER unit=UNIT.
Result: value=-14 unit=°C
